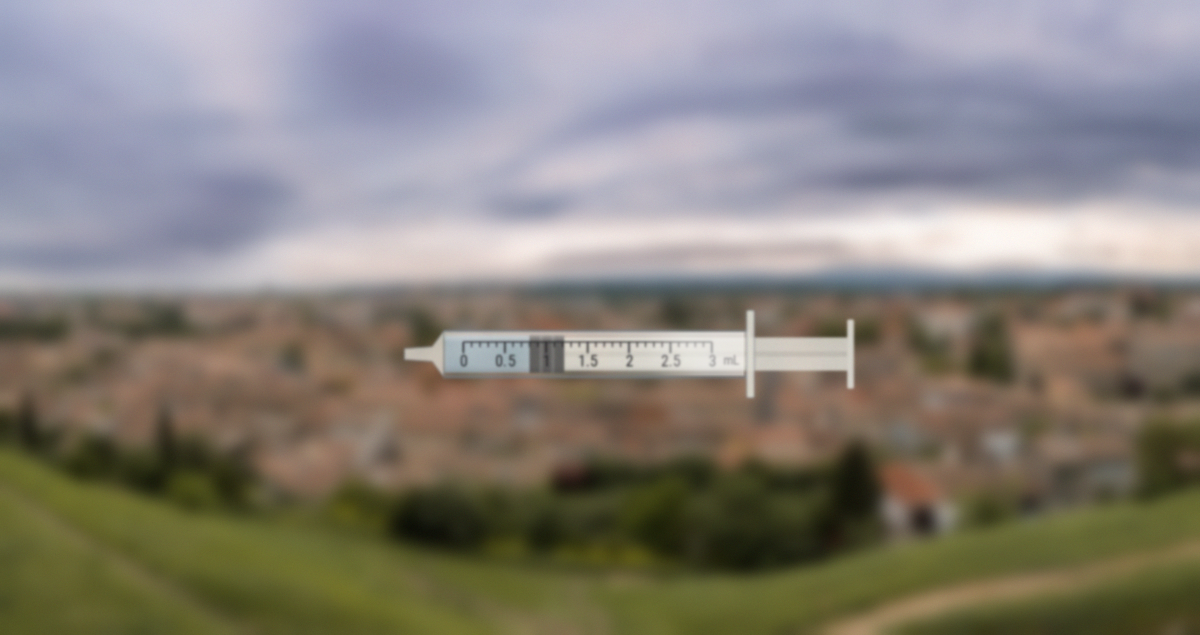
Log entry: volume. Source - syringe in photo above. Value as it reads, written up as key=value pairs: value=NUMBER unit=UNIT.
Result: value=0.8 unit=mL
